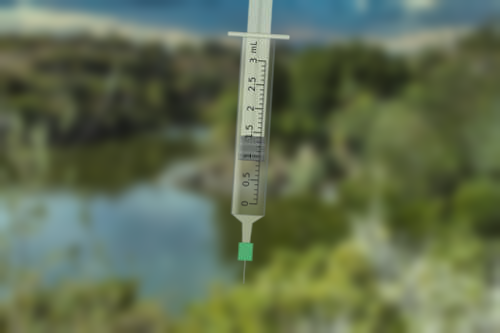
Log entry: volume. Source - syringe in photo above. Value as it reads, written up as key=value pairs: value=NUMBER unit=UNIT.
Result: value=0.9 unit=mL
